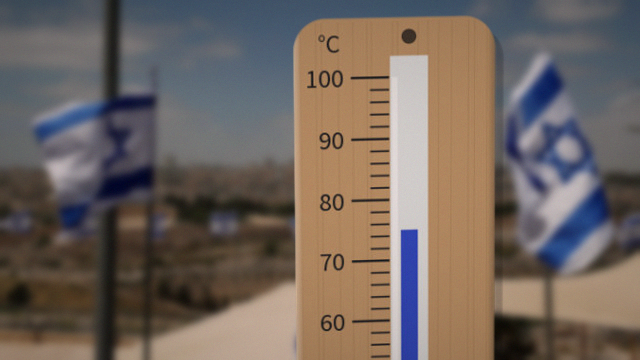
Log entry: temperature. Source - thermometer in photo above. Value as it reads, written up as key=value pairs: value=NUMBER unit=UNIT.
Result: value=75 unit=°C
